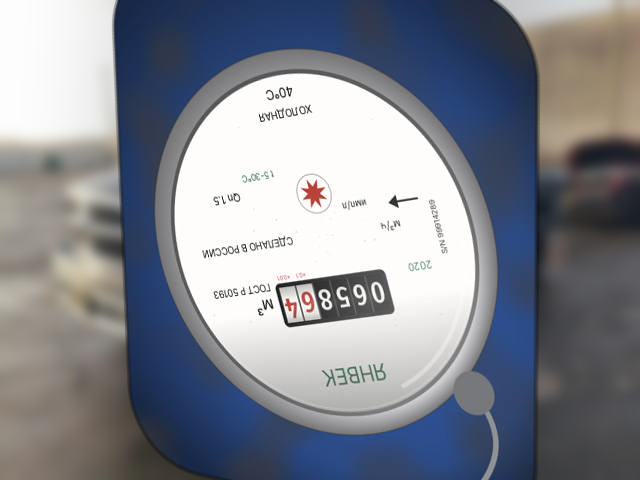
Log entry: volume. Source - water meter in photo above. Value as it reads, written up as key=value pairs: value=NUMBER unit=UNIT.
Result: value=658.64 unit=m³
